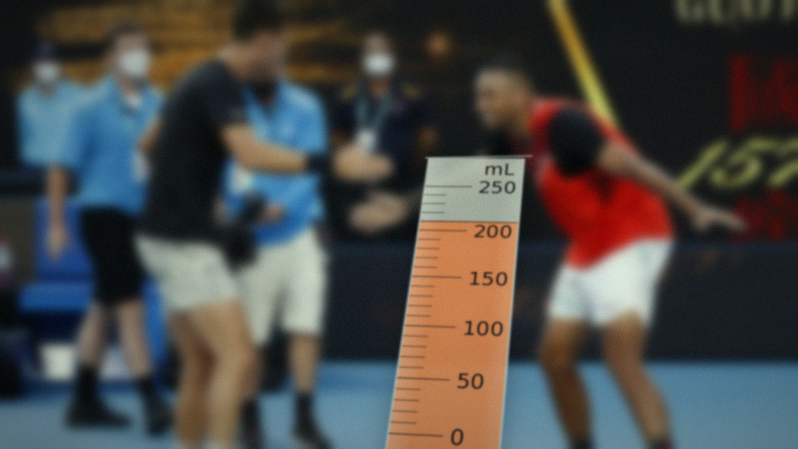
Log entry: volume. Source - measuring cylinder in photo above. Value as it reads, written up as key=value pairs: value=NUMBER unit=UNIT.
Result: value=210 unit=mL
